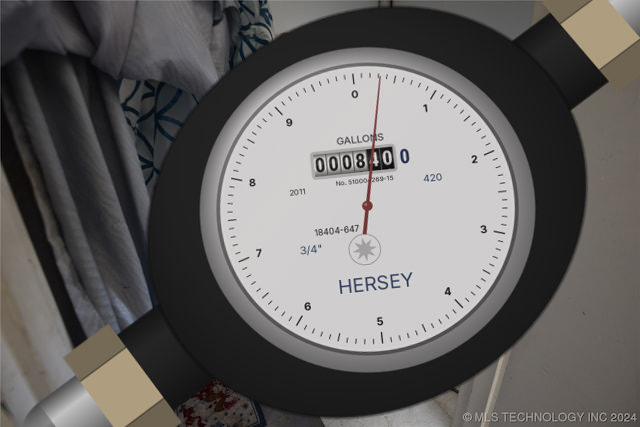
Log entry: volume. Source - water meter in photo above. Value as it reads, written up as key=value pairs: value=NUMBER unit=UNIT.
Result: value=8400.3 unit=gal
